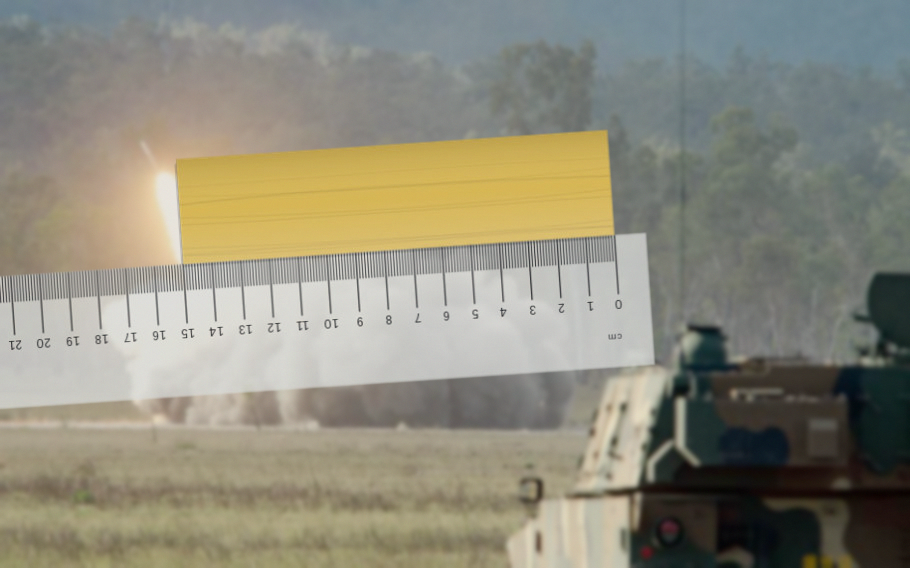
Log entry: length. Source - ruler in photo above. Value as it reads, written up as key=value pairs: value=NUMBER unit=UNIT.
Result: value=15 unit=cm
